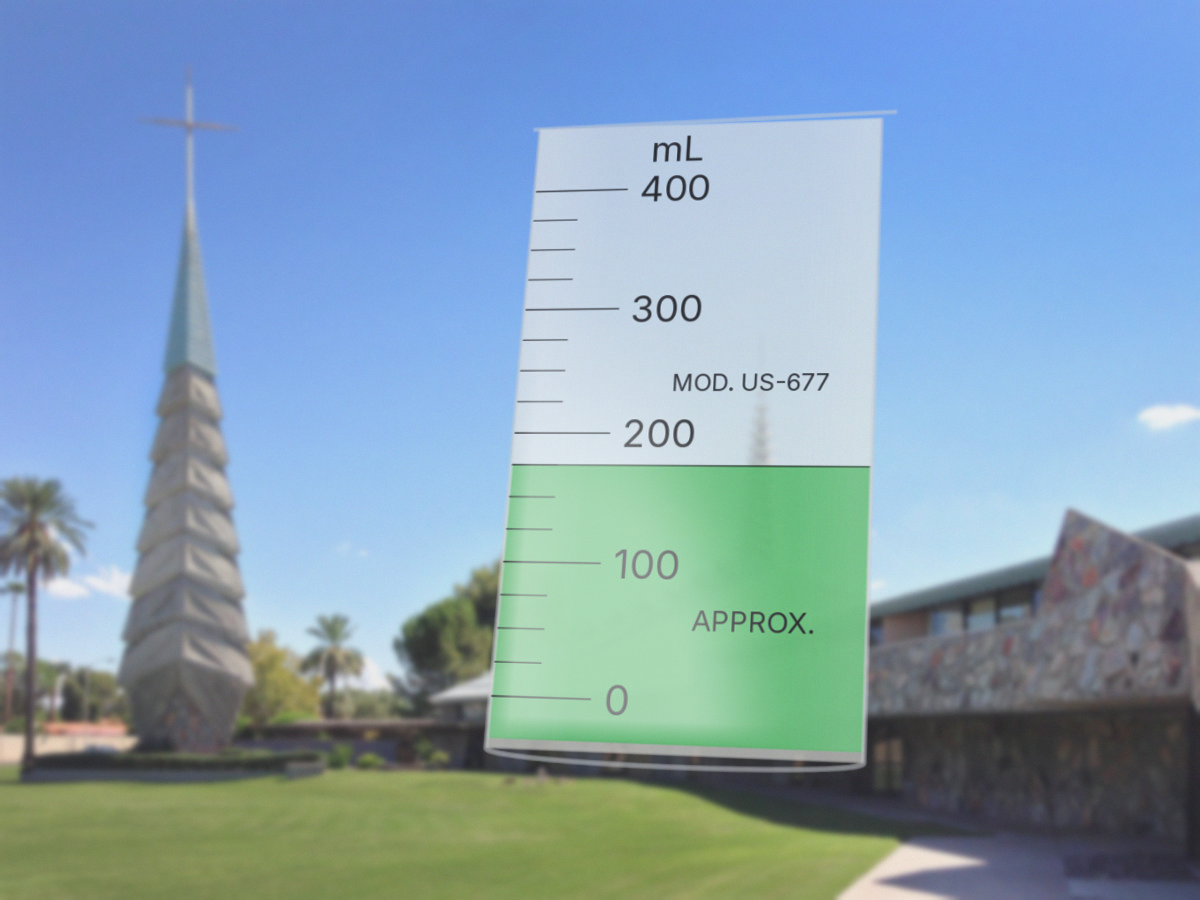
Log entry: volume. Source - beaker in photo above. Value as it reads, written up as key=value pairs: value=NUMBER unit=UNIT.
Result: value=175 unit=mL
